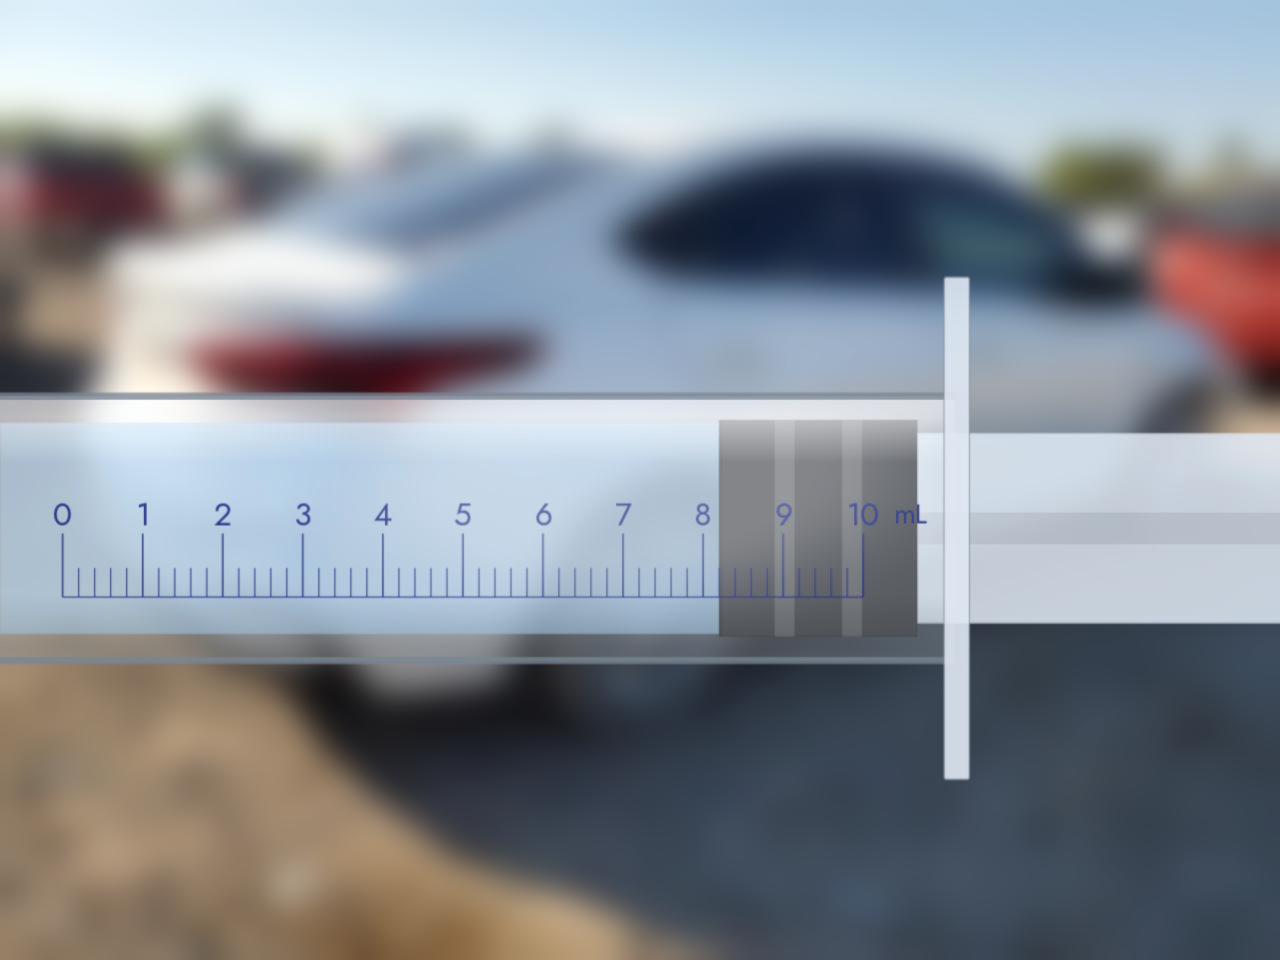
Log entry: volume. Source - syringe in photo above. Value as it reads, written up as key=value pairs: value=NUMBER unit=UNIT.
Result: value=8.2 unit=mL
